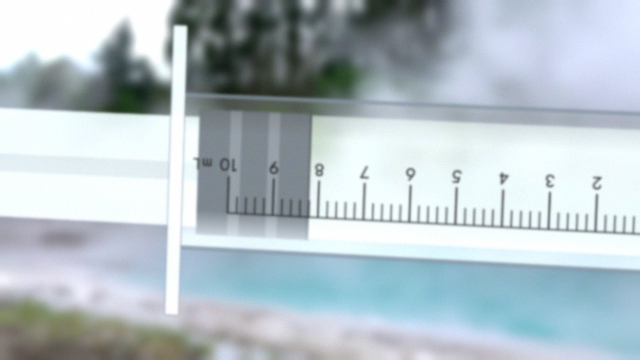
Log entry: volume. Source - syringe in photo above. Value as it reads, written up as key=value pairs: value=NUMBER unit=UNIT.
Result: value=8.2 unit=mL
